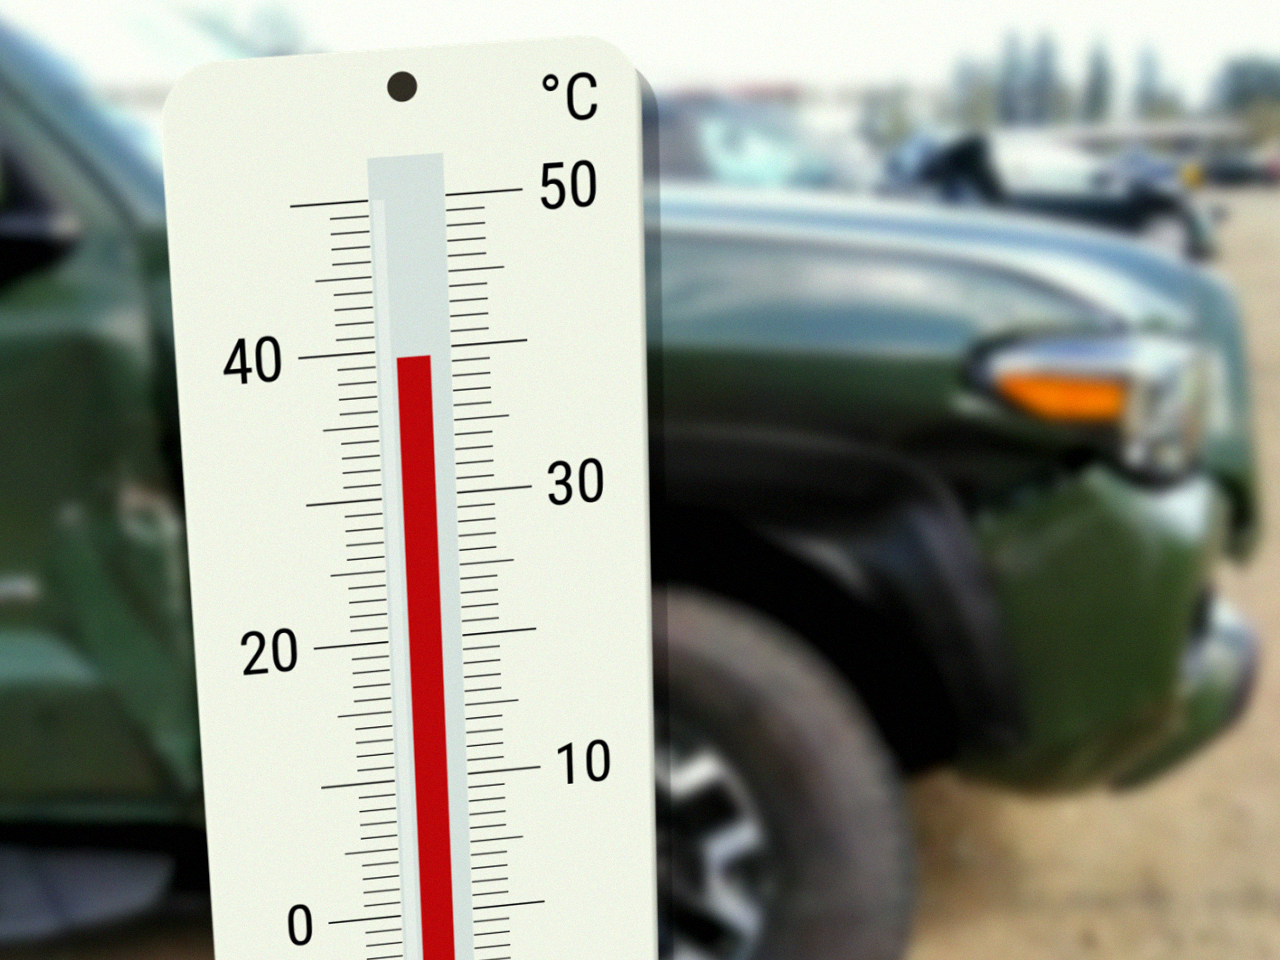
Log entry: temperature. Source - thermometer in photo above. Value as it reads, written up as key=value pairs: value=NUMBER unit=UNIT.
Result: value=39.5 unit=°C
